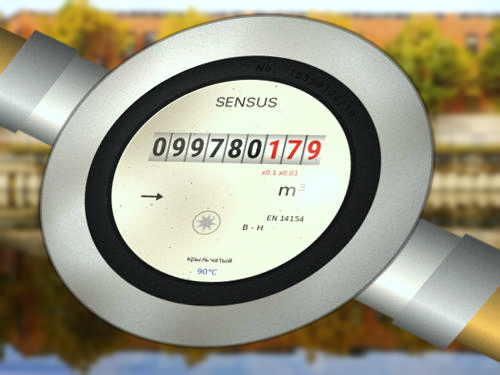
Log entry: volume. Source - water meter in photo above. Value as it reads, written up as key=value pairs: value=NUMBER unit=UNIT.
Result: value=99780.179 unit=m³
